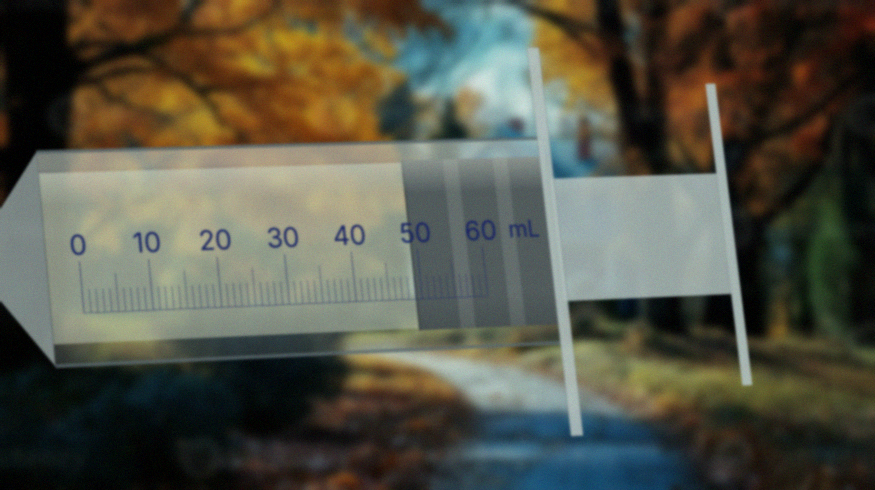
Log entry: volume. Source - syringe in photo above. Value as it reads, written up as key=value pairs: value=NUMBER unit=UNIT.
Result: value=49 unit=mL
